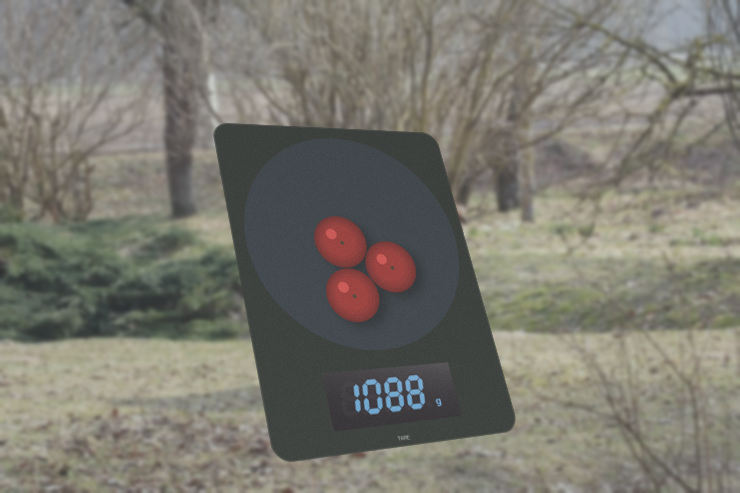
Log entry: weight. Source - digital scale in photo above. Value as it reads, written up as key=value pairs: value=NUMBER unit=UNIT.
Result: value=1088 unit=g
